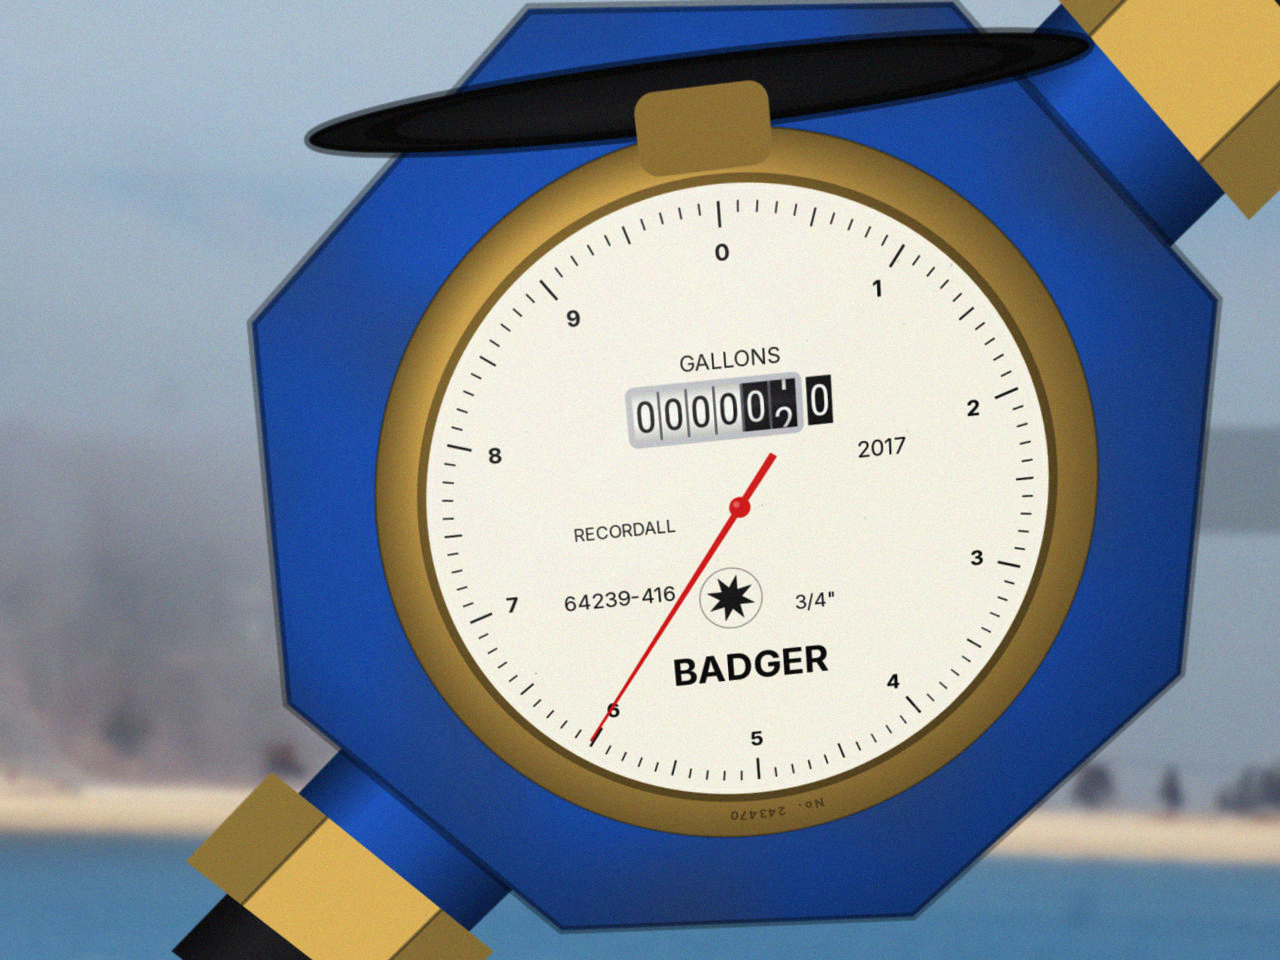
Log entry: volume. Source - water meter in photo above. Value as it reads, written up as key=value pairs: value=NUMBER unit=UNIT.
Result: value=16.0 unit=gal
